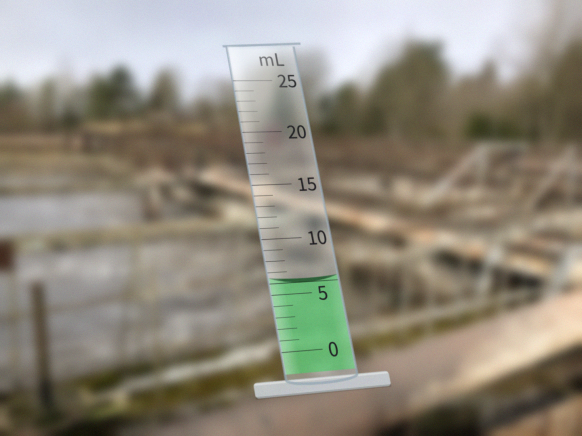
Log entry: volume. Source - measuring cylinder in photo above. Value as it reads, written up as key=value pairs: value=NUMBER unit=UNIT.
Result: value=6 unit=mL
